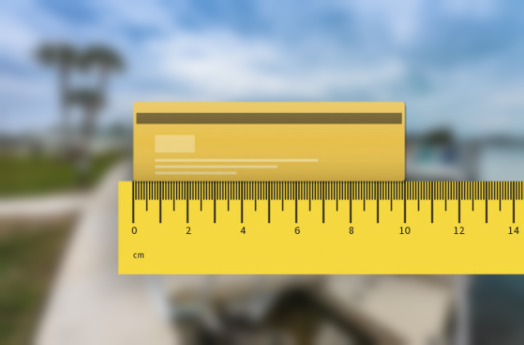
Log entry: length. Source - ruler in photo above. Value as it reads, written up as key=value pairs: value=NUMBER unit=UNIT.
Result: value=10 unit=cm
